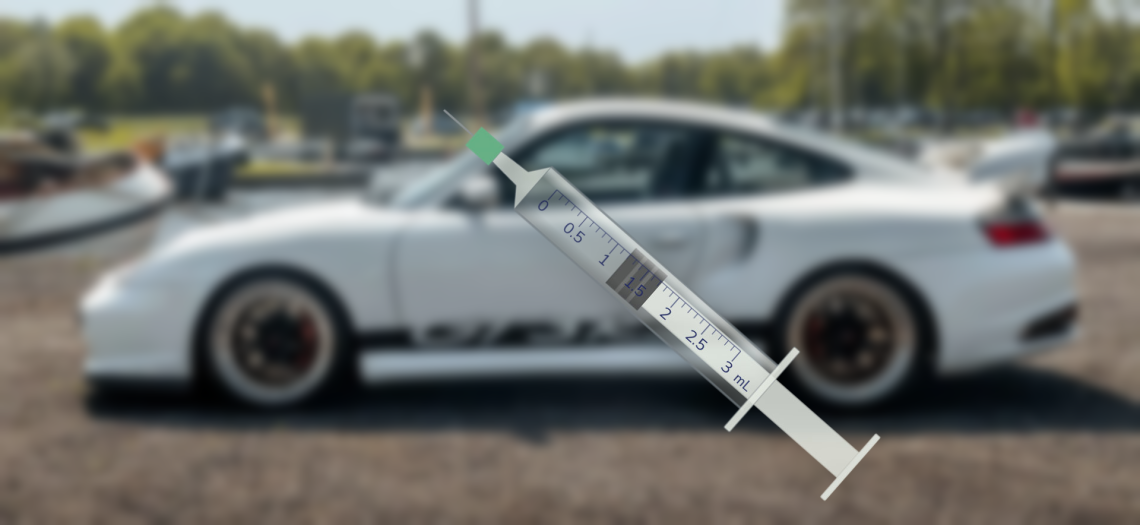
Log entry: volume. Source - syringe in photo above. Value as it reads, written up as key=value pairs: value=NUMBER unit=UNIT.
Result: value=1.2 unit=mL
